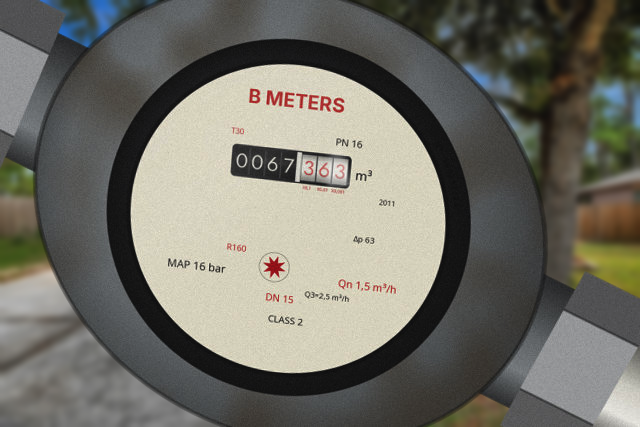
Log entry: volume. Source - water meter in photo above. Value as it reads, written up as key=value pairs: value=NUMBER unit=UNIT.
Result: value=67.363 unit=m³
